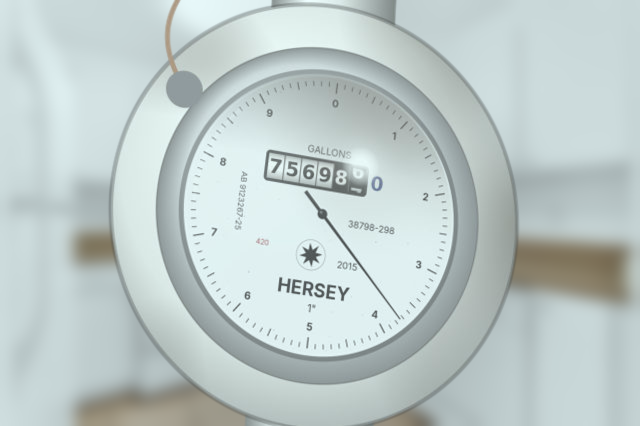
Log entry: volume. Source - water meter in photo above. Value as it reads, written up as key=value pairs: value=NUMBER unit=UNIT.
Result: value=7569863.7 unit=gal
